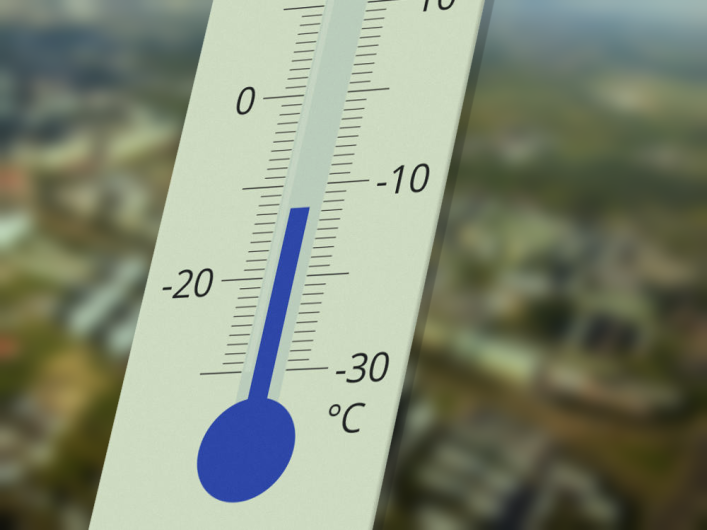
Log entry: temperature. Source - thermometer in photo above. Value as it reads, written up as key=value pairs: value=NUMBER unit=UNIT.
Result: value=-12.5 unit=°C
